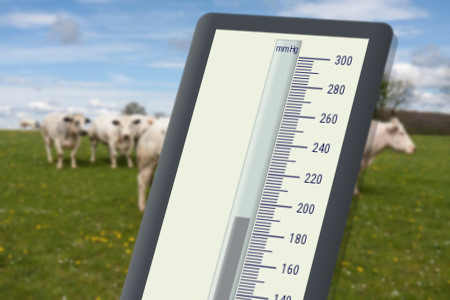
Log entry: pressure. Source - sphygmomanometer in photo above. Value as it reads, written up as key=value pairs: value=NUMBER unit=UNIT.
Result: value=190 unit=mmHg
